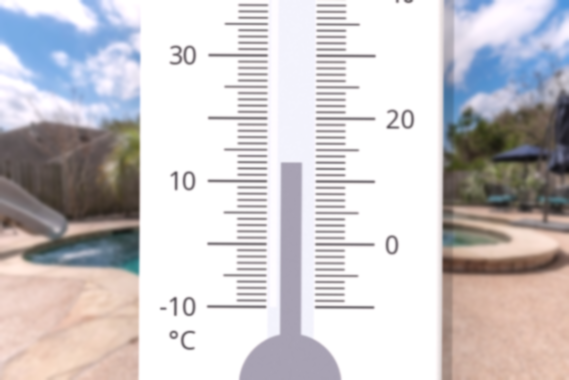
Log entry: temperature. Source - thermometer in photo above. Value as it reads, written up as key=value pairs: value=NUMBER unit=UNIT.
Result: value=13 unit=°C
